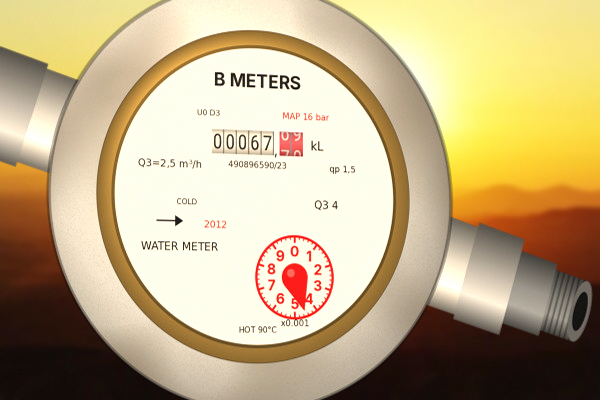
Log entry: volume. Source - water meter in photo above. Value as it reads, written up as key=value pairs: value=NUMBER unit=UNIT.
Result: value=67.694 unit=kL
